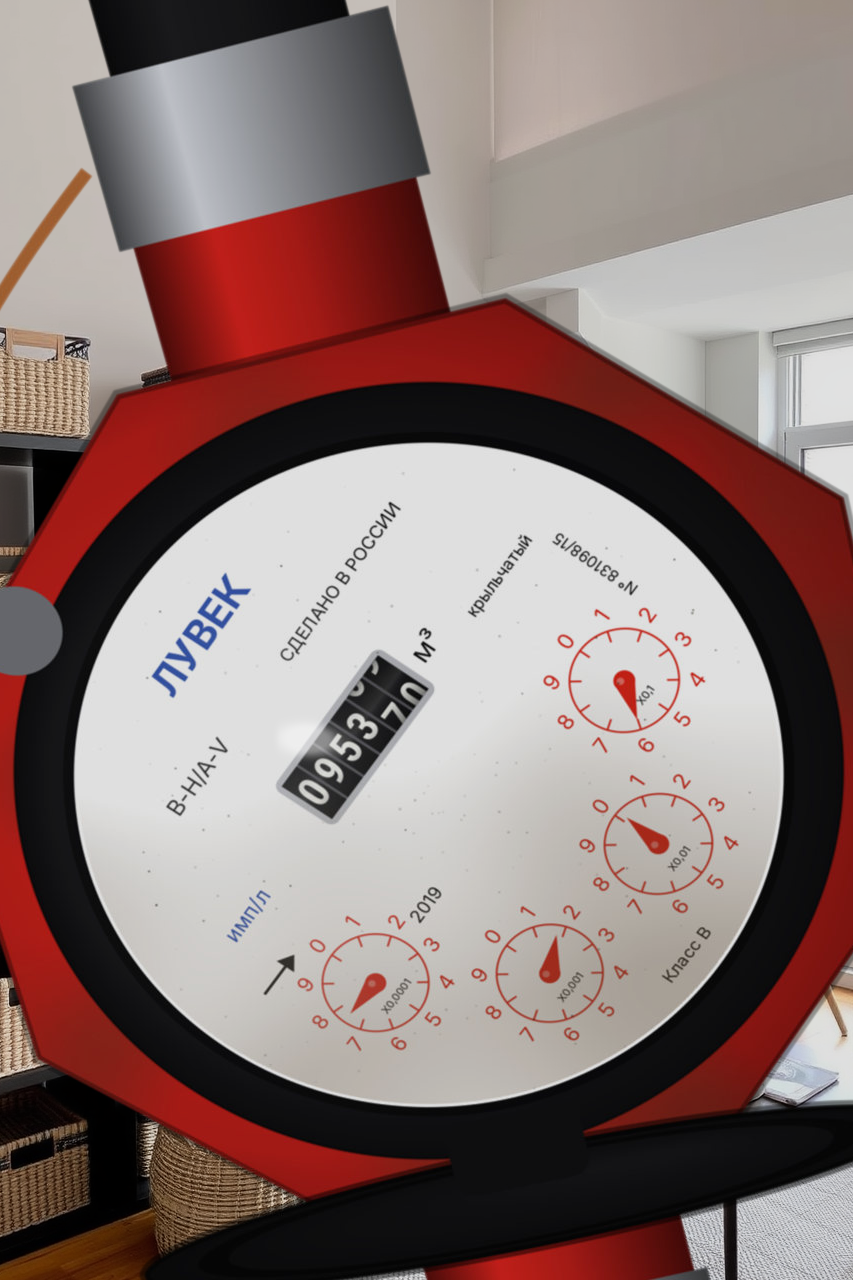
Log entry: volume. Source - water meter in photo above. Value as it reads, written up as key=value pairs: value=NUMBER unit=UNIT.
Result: value=95369.6017 unit=m³
